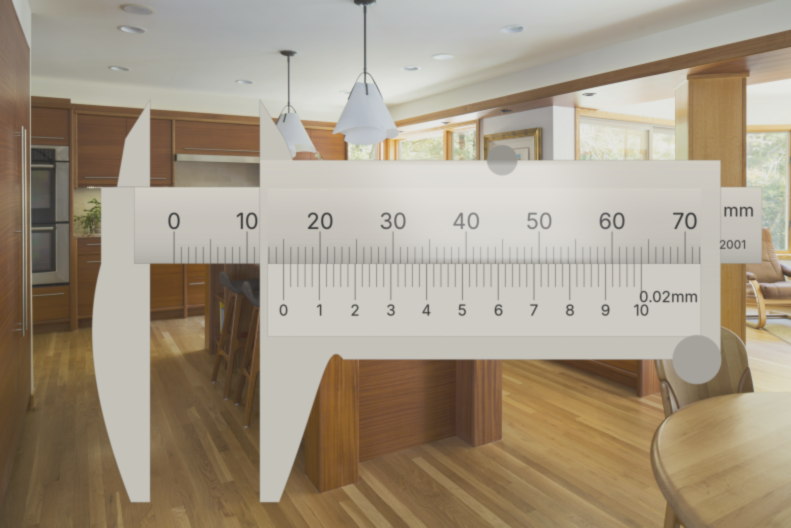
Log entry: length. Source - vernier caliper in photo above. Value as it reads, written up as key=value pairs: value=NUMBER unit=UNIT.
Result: value=15.0 unit=mm
